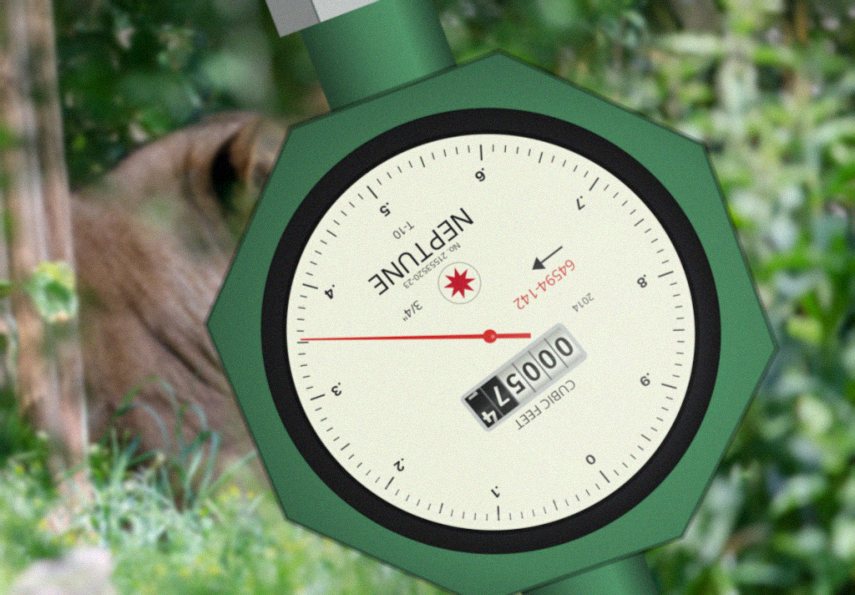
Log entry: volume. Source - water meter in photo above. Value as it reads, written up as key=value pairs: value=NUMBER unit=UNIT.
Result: value=574.35 unit=ft³
